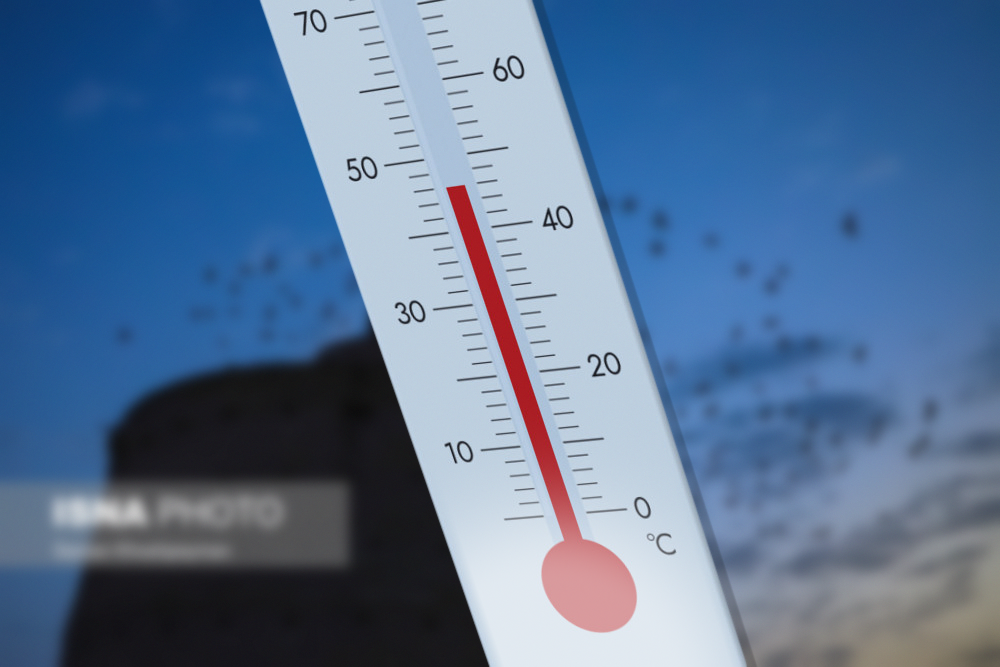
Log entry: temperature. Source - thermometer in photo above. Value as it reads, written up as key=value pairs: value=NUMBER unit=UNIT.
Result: value=46 unit=°C
